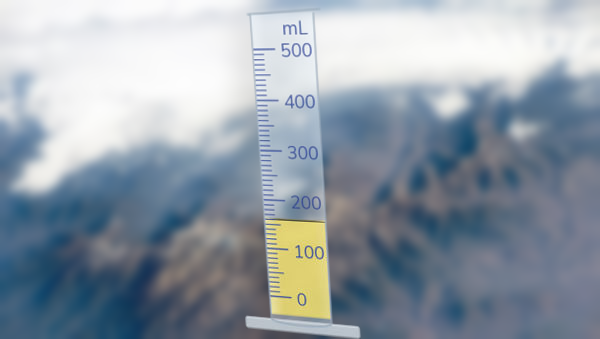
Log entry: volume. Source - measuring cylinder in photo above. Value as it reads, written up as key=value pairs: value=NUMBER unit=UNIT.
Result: value=160 unit=mL
